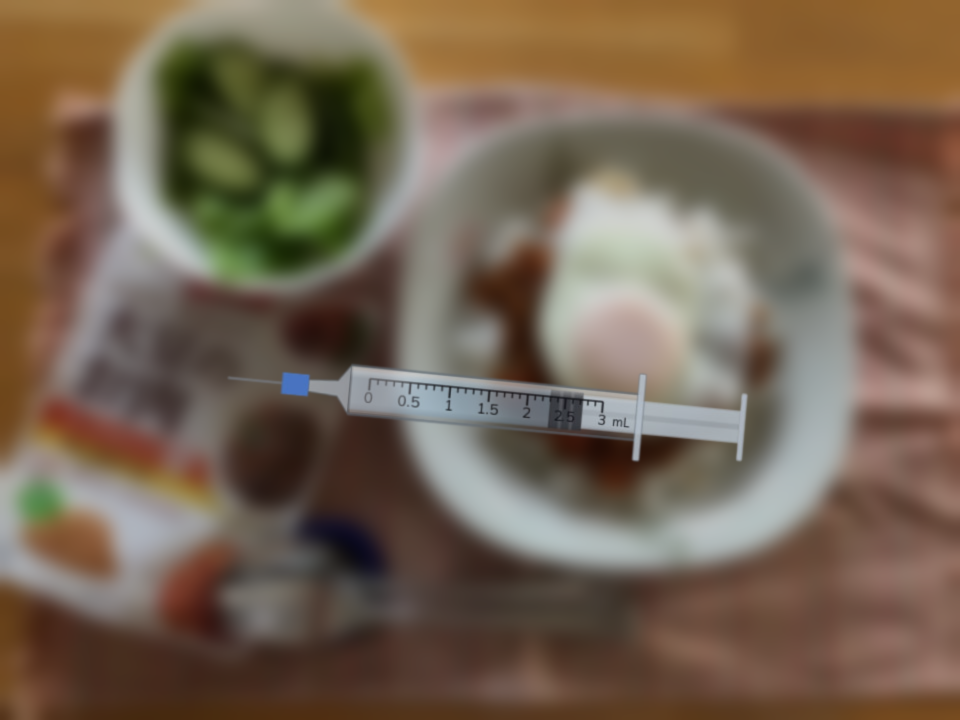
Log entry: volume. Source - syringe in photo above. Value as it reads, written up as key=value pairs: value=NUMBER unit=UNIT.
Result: value=2.3 unit=mL
